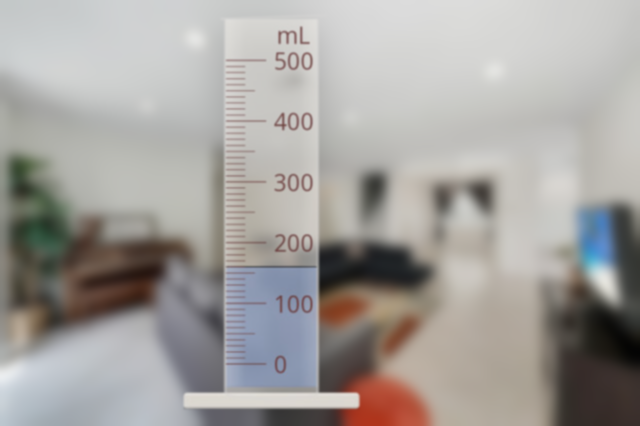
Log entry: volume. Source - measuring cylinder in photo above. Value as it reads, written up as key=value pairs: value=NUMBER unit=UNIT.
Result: value=160 unit=mL
